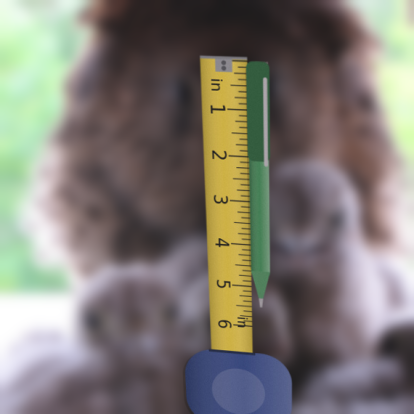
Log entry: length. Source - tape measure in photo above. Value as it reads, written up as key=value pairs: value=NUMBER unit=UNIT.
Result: value=5.5 unit=in
